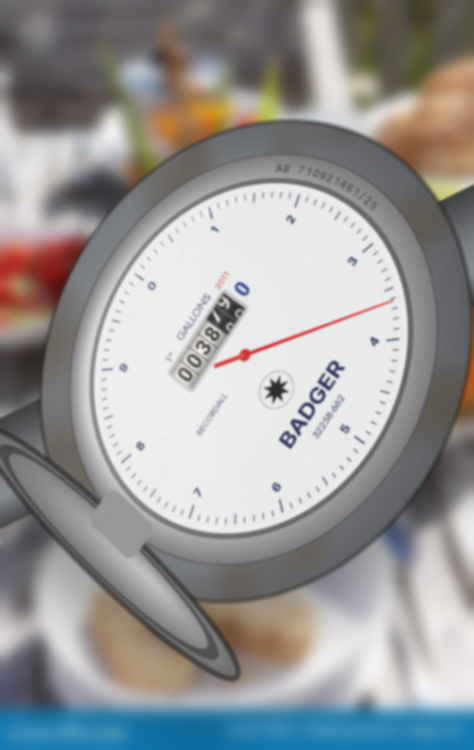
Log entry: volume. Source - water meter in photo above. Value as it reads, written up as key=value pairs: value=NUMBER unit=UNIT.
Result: value=38793.6 unit=gal
